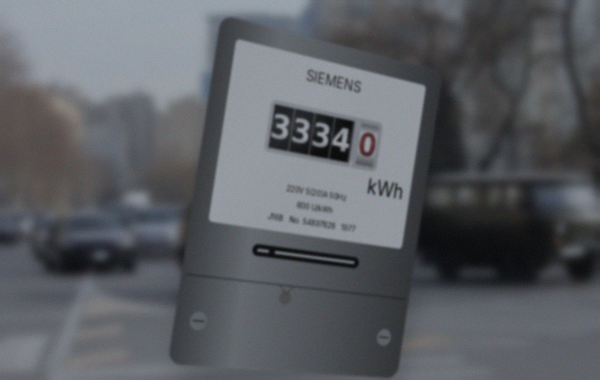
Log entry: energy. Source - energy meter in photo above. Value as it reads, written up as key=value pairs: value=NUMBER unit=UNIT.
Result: value=3334.0 unit=kWh
